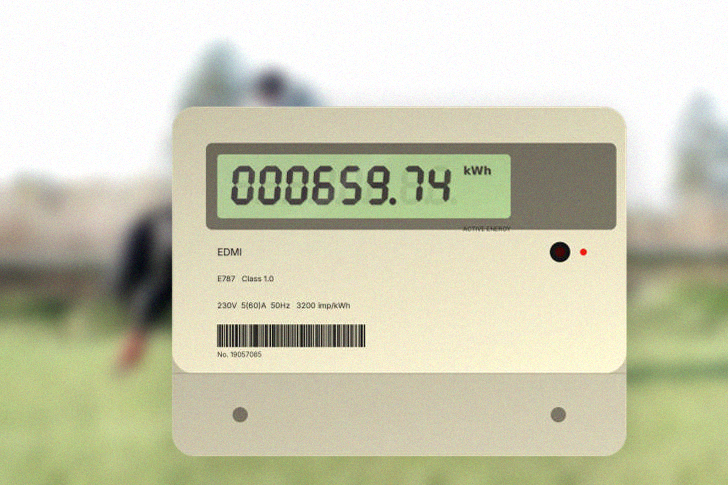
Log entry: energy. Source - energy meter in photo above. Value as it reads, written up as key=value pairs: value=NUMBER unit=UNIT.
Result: value=659.74 unit=kWh
